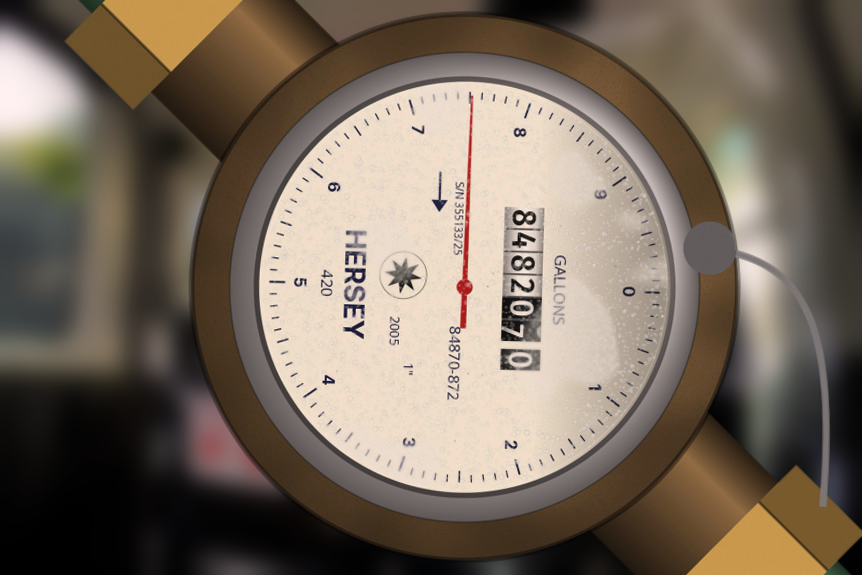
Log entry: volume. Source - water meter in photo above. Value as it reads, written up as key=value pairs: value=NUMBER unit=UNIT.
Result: value=8482067.5 unit=gal
